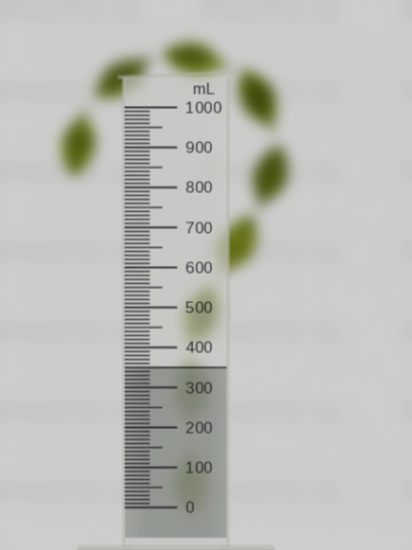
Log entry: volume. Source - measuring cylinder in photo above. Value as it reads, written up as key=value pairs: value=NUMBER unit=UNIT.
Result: value=350 unit=mL
